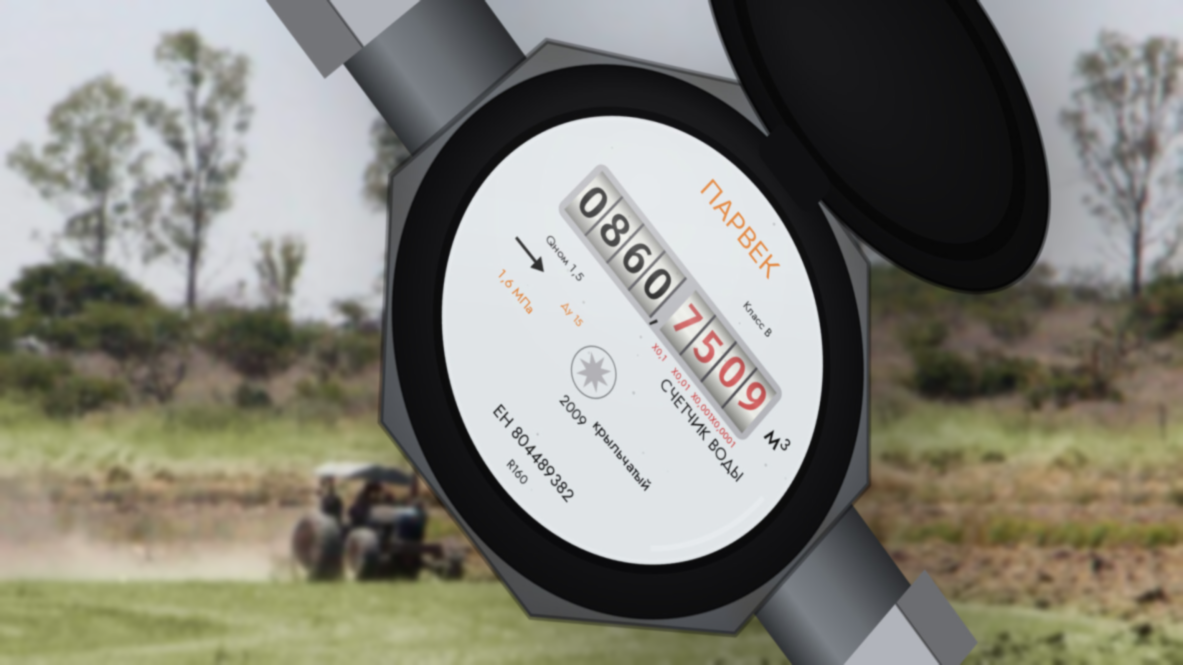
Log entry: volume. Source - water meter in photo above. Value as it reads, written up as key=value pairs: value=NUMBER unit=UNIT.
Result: value=860.7509 unit=m³
